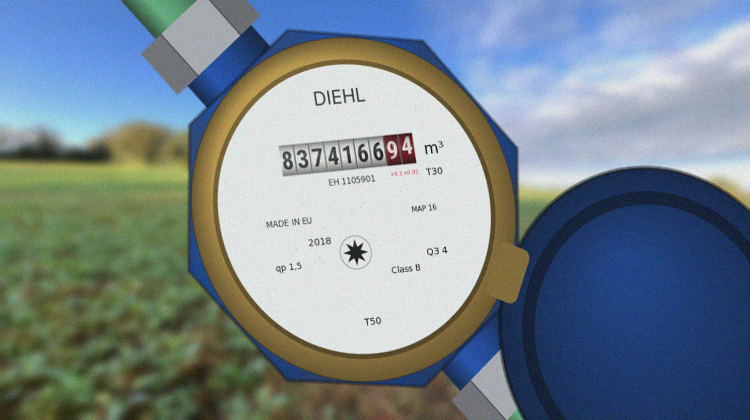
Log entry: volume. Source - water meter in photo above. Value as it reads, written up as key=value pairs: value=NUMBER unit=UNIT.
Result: value=8374166.94 unit=m³
